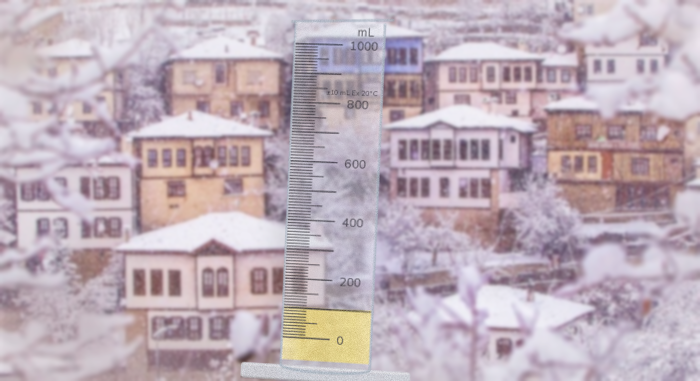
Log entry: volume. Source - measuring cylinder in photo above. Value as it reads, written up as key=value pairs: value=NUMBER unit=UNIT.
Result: value=100 unit=mL
